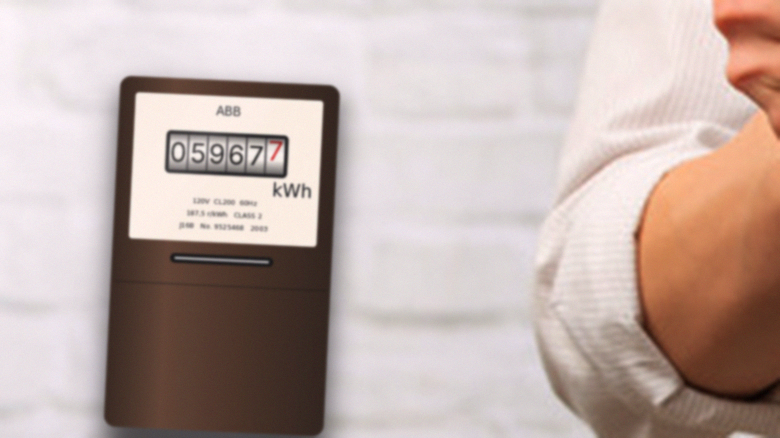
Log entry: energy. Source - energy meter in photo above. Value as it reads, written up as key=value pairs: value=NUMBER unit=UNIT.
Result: value=5967.7 unit=kWh
